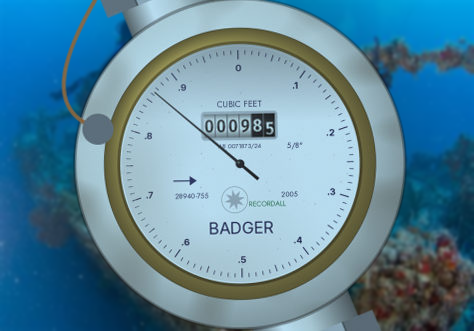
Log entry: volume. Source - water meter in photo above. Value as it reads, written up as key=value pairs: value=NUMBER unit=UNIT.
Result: value=984.86 unit=ft³
